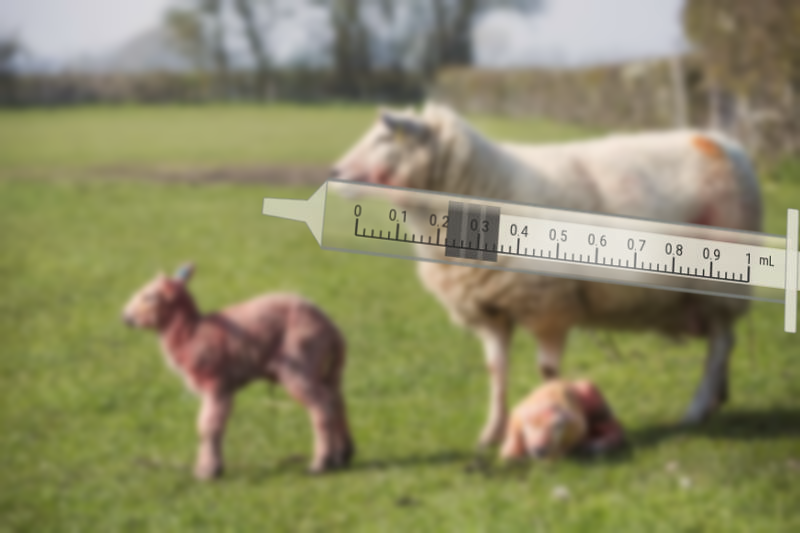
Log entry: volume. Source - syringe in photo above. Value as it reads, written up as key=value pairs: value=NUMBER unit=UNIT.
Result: value=0.22 unit=mL
